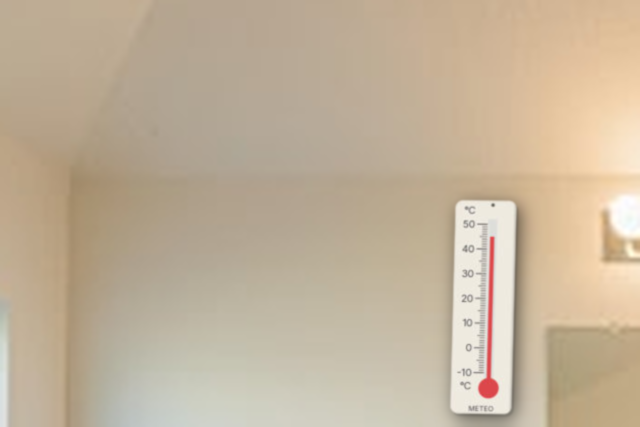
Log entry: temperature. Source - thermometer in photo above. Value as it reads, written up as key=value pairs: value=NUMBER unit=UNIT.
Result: value=45 unit=°C
